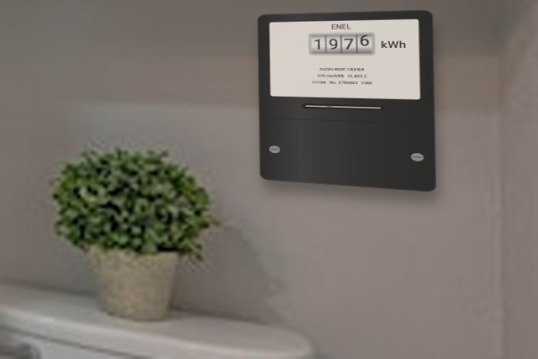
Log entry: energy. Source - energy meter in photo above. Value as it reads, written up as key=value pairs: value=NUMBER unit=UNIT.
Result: value=1976 unit=kWh
